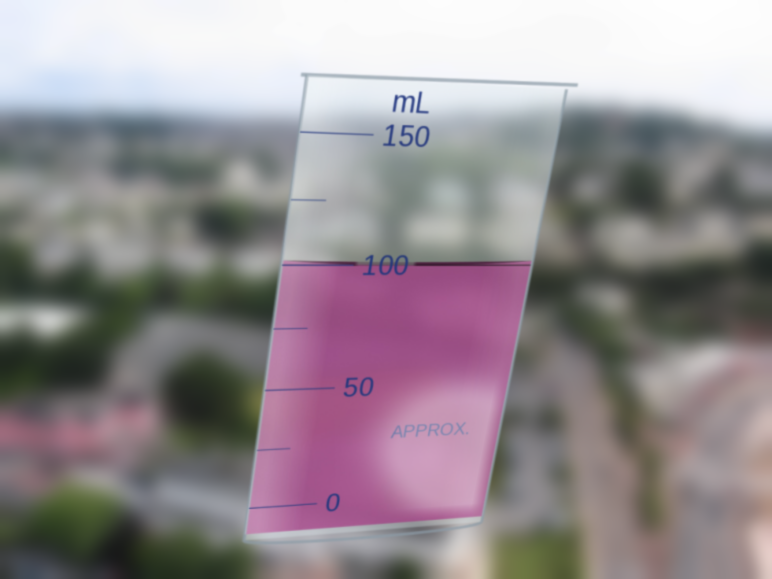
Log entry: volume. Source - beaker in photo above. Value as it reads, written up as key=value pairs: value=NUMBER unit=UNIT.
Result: value=100 unit=mL
